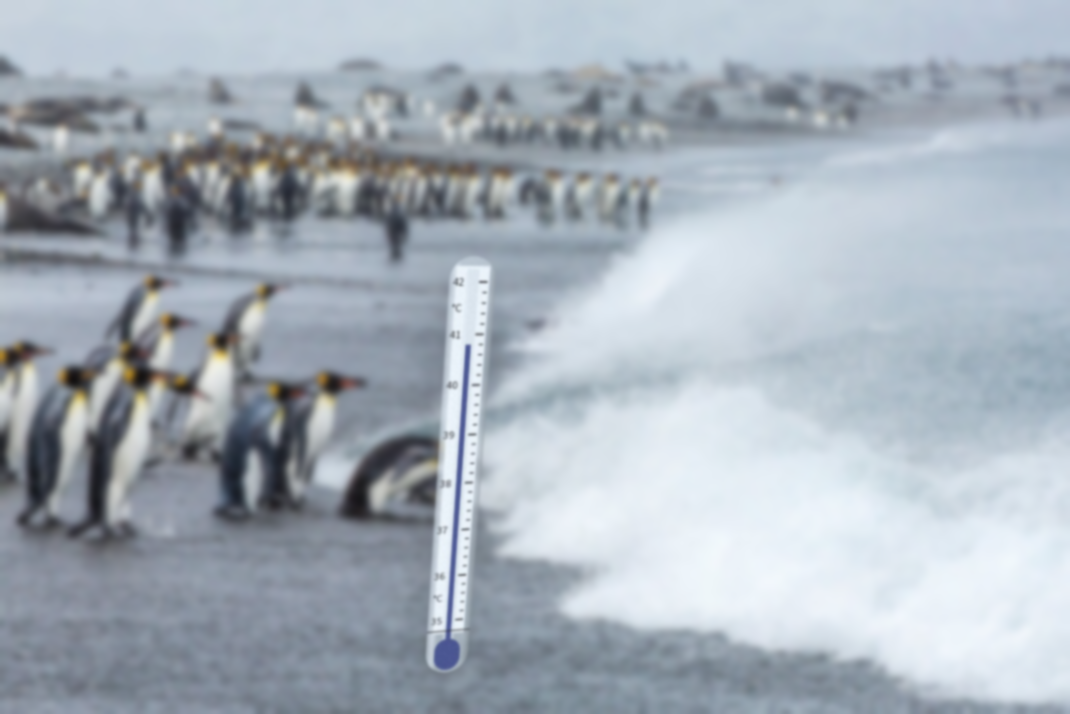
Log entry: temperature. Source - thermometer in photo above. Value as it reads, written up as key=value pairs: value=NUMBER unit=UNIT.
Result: value=40.8 unit=°C
